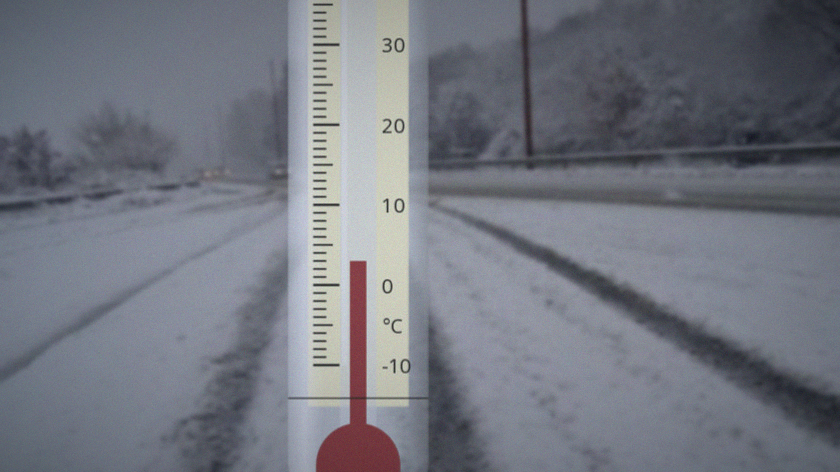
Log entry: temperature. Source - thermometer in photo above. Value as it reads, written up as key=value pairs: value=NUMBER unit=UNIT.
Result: value=3 unit=°C
